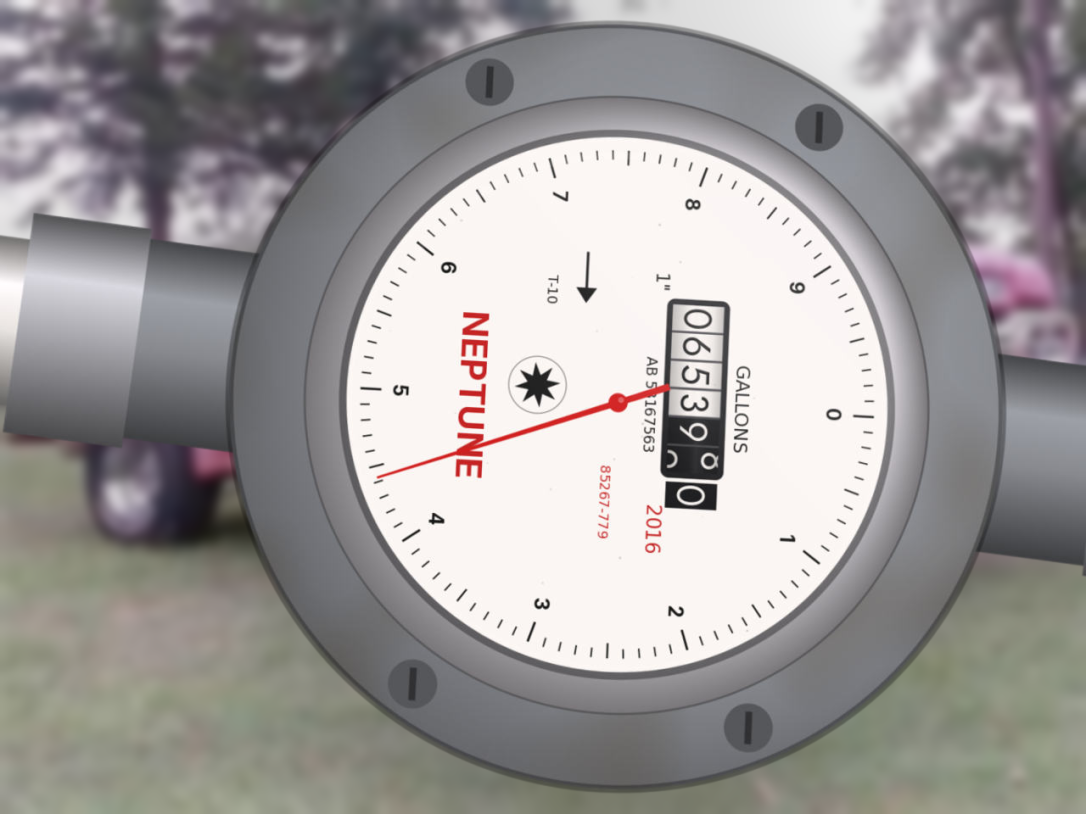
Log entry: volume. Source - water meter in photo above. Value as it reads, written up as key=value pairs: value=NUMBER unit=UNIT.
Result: value=653984.4 unit=gal
